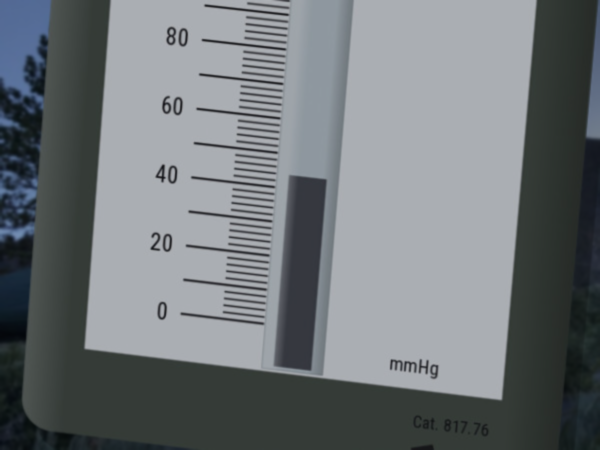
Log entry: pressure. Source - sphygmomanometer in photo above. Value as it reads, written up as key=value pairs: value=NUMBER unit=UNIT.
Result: value=44 unit=mmHg
